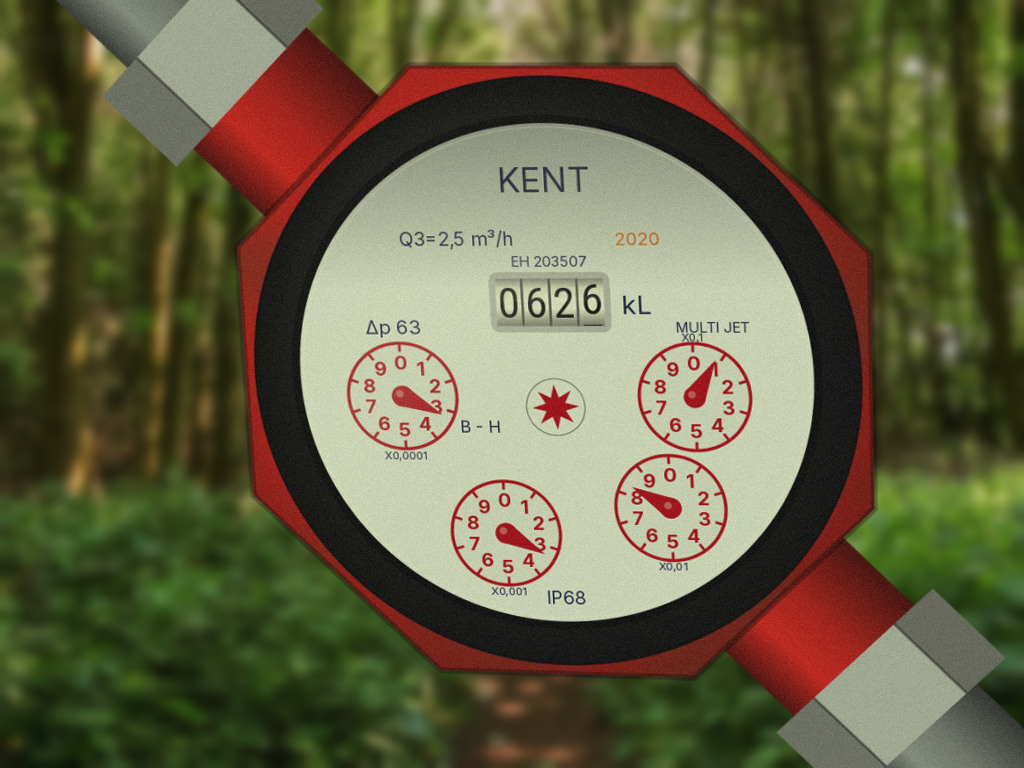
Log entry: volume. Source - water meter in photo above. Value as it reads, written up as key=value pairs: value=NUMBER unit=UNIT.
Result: value=626.0833 unit=kL
